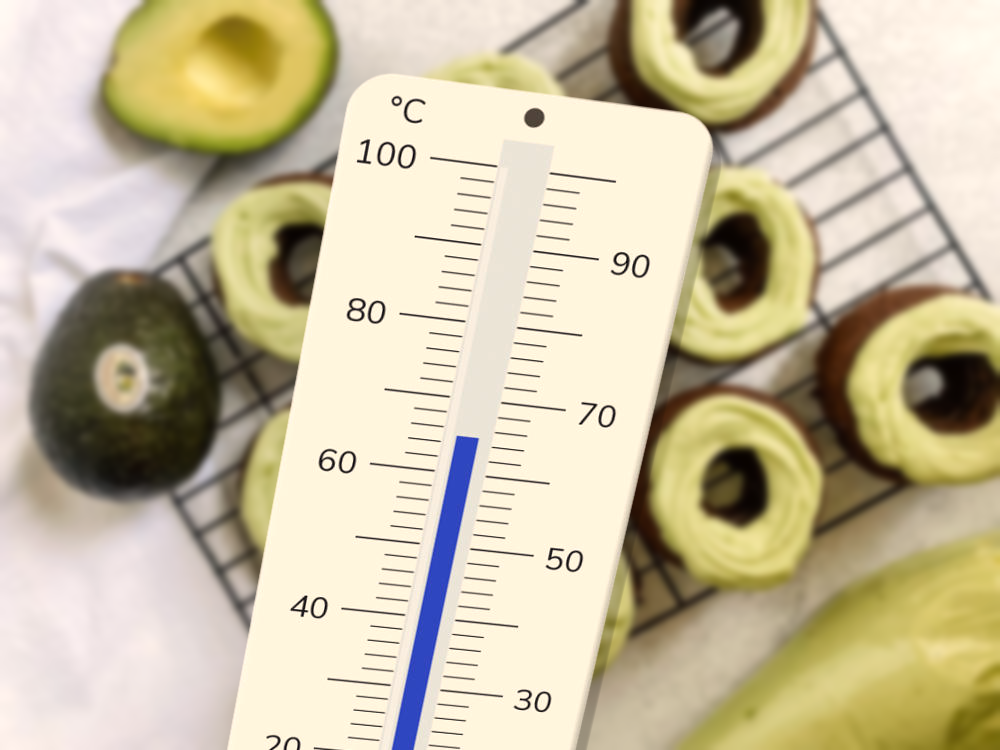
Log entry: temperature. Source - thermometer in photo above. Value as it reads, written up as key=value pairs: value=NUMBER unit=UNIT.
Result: value=65 unit=°C
